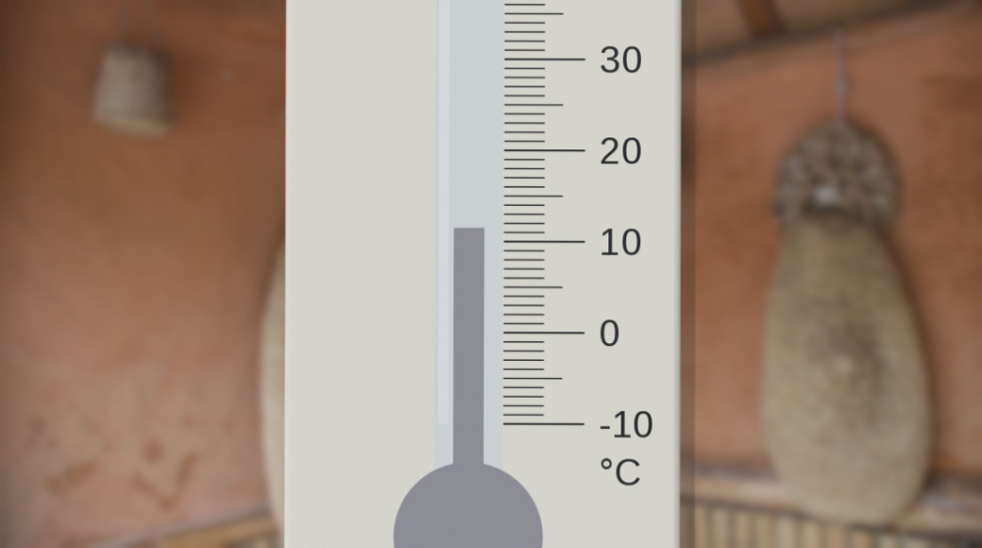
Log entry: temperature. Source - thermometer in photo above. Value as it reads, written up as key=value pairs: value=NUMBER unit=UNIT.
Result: value=11.5 unit=°C
